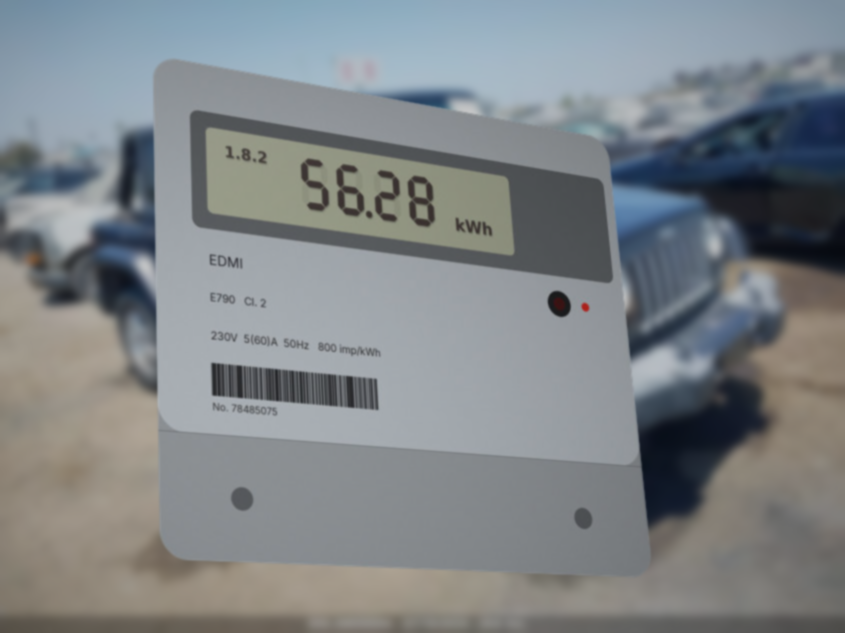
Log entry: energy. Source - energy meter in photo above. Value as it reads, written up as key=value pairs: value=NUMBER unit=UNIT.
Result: value=56.28 unit=kWh
